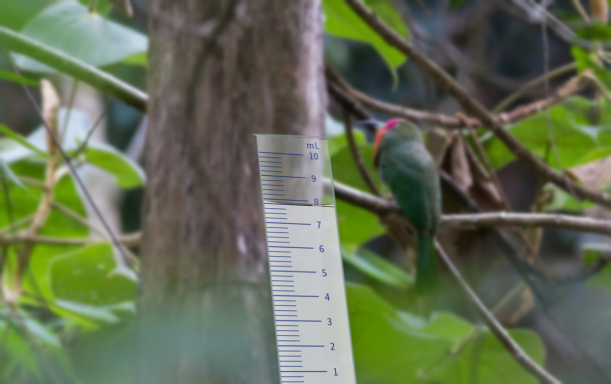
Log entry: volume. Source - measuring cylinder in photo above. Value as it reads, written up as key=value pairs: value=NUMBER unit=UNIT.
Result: value=7.8 unit=mL
